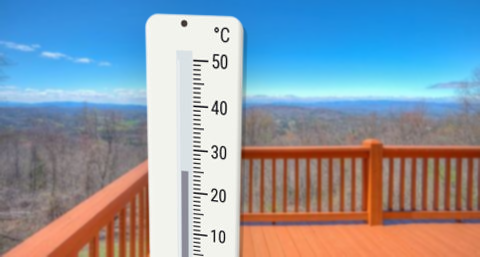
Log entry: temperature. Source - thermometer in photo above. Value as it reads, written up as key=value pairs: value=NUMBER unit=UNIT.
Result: value=25 unit=°C
